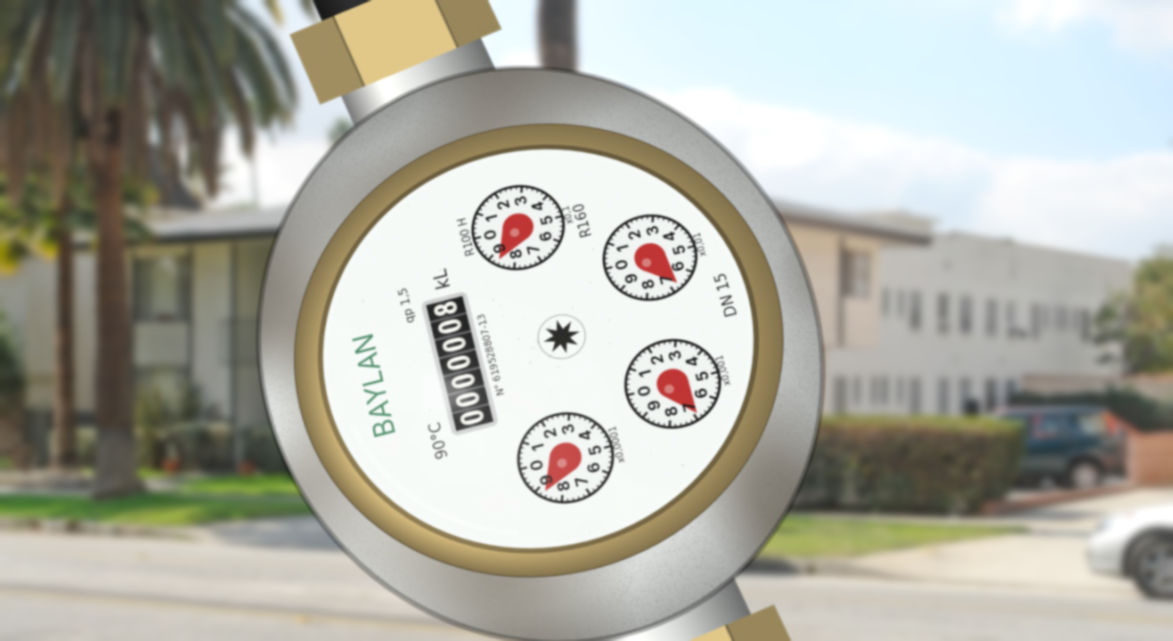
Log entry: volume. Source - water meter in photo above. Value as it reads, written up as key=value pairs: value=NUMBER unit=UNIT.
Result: value=8.8668 unit=kL
